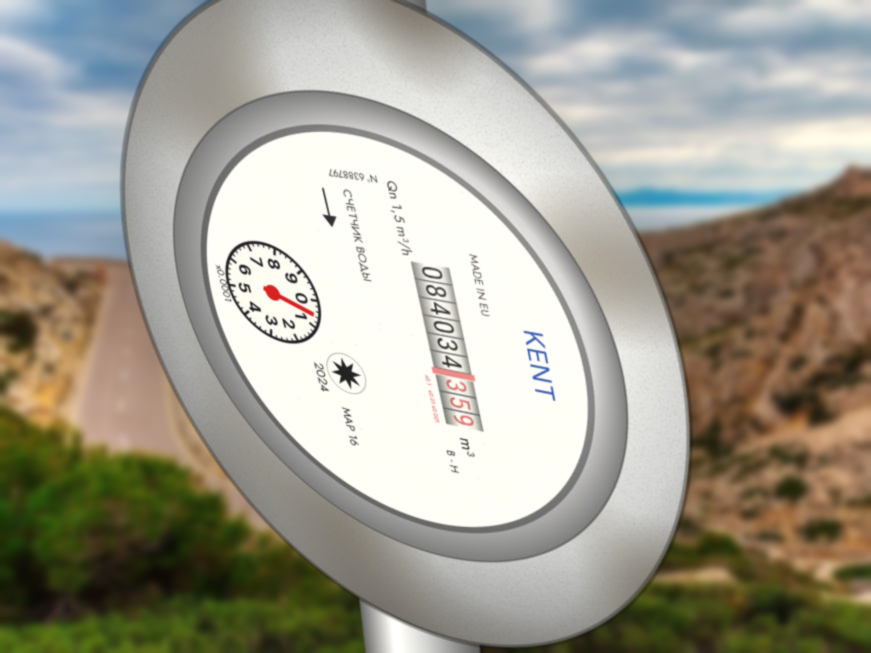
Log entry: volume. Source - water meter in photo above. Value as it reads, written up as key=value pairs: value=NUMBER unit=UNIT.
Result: value=84034.3590 unit=m³
